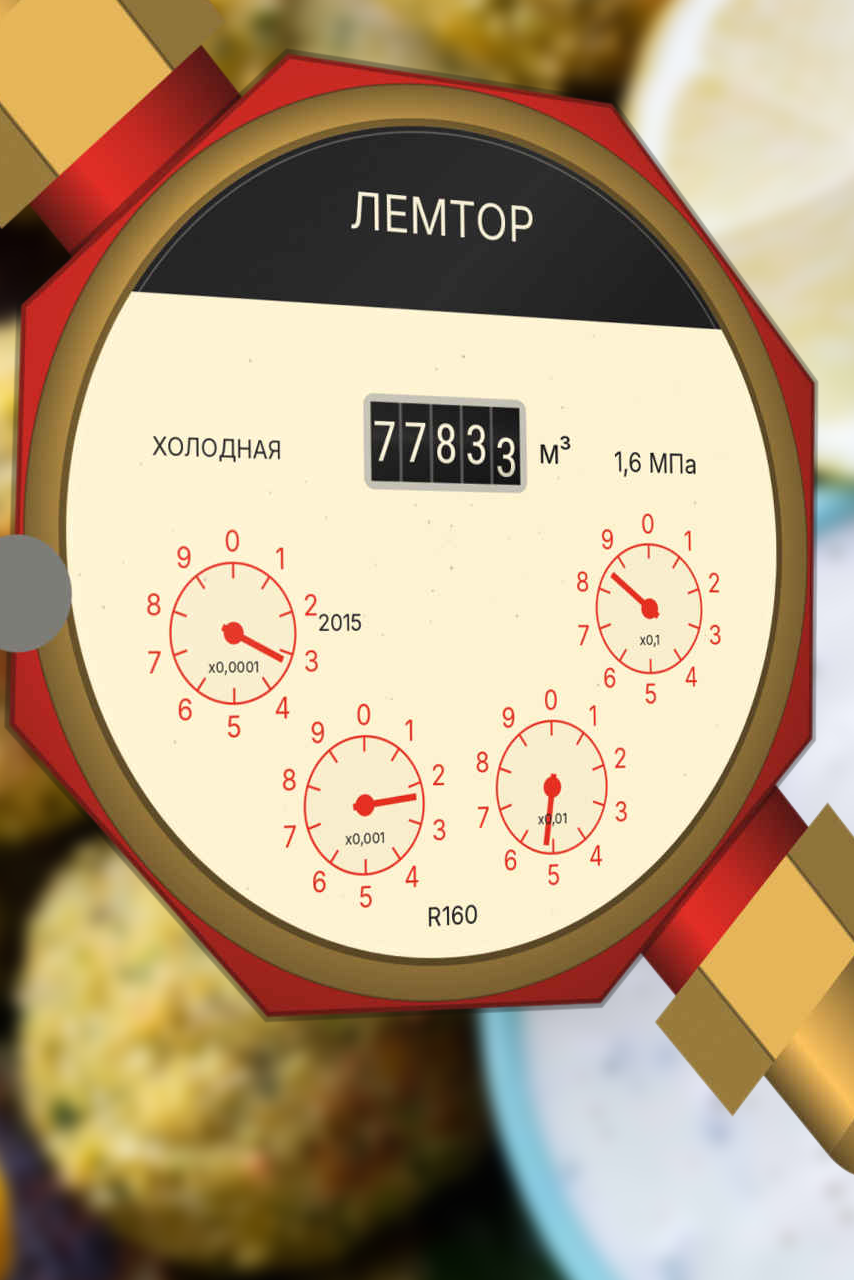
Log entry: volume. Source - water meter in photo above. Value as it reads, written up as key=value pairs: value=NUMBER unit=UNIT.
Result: value=77832.8523 unit=m³
